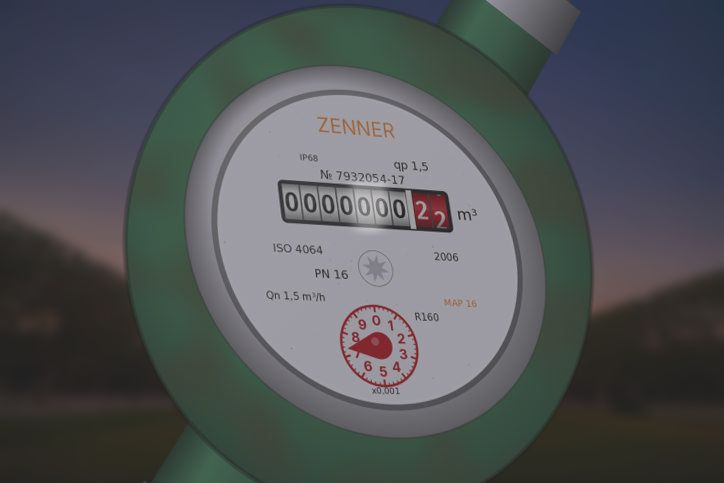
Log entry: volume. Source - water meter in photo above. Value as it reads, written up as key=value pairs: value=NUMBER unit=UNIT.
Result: value=0.217 unit=m³
